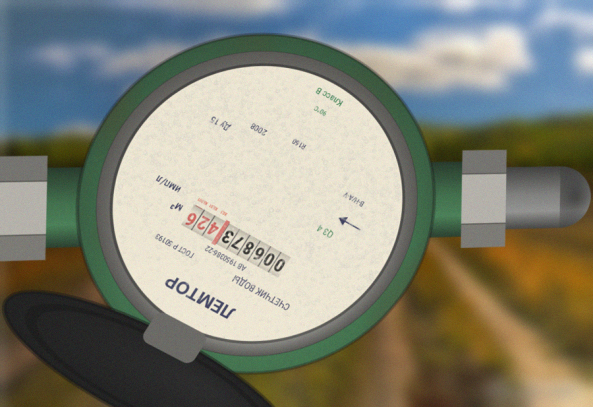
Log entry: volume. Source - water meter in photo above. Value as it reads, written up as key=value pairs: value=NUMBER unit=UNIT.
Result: value=6873.426 unit=m³
